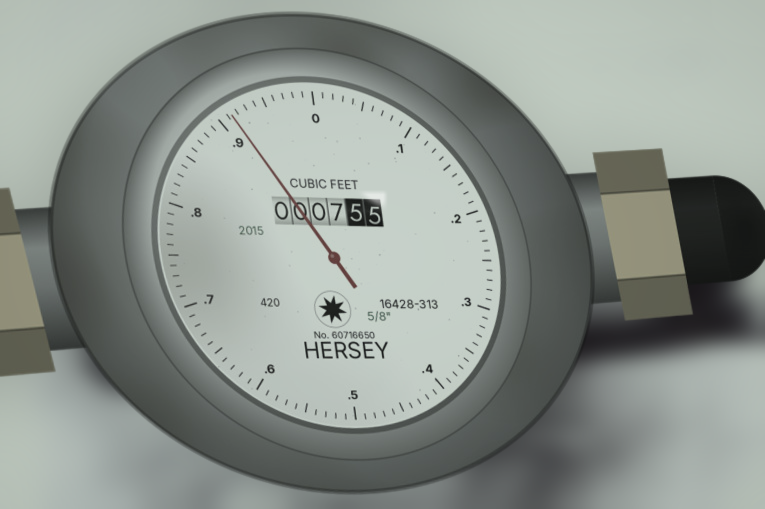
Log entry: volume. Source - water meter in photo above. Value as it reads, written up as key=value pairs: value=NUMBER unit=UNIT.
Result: value=754.91 unit=ft³
